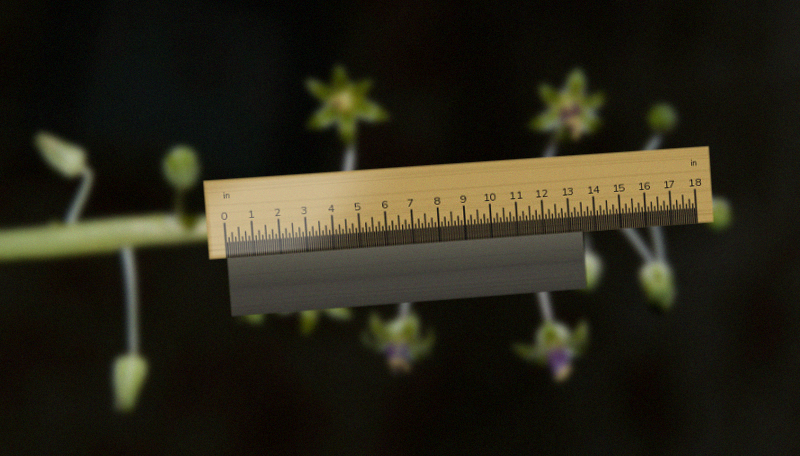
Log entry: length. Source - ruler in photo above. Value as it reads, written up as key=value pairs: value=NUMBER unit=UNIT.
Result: value=13.5 unit=in
